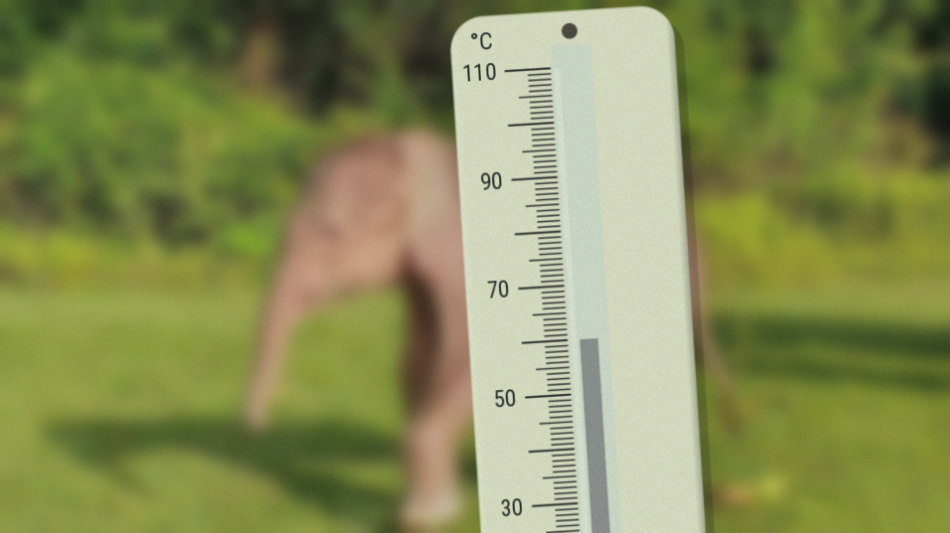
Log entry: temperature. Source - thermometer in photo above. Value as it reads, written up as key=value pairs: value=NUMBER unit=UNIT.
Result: value=60 unit=°C
